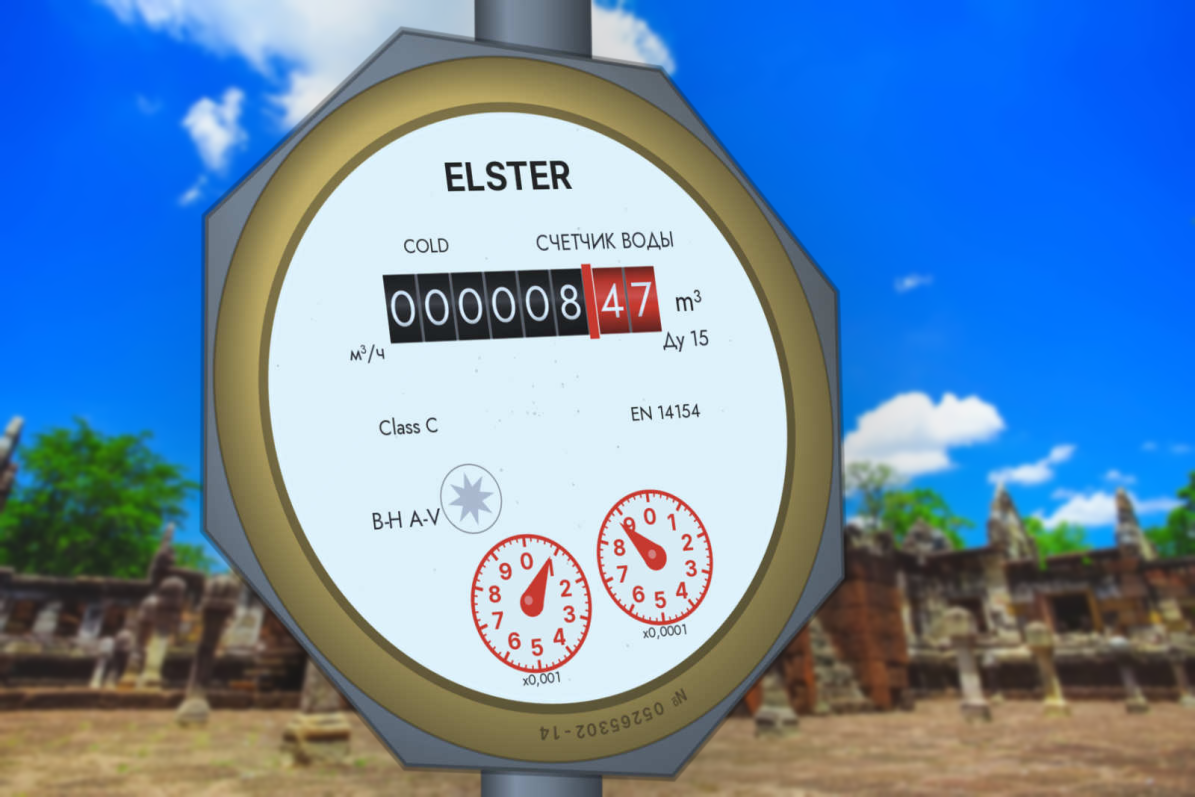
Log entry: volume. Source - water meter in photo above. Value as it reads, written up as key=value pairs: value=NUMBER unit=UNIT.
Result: value=8.4708 unit=m³
